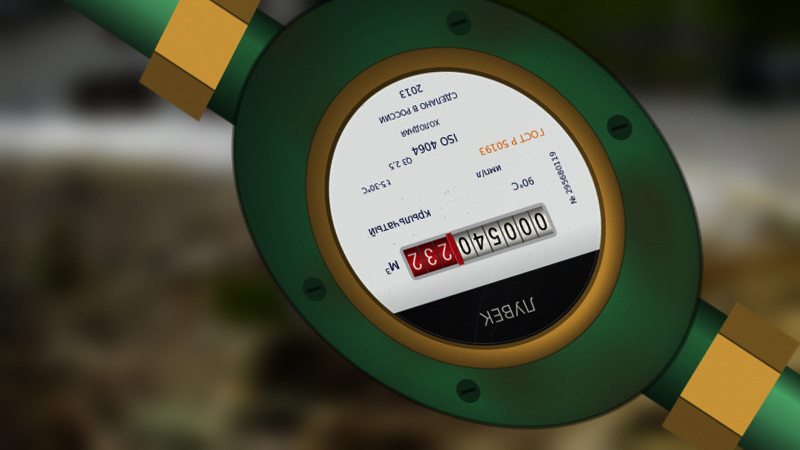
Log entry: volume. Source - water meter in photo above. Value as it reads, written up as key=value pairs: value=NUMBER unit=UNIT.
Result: value=540.232 unit=m³
